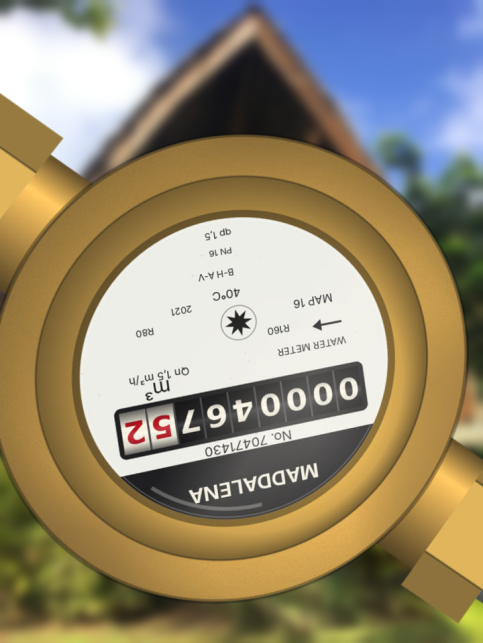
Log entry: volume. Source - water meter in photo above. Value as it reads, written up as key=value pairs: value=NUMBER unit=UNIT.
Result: value=467.52 unit=m³
